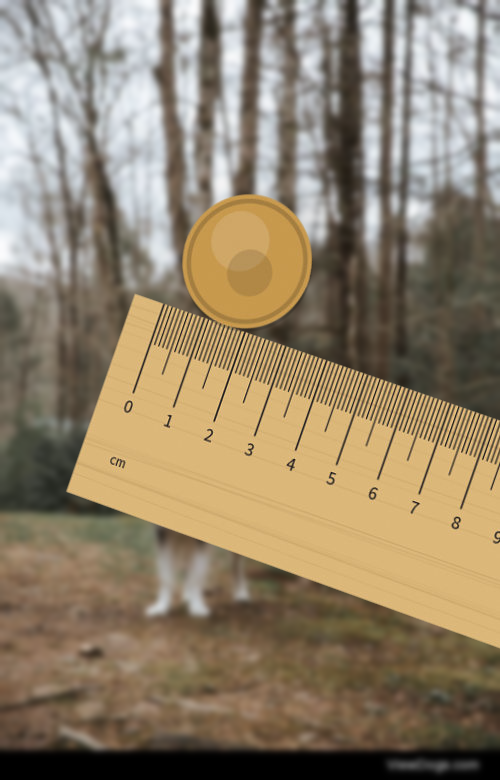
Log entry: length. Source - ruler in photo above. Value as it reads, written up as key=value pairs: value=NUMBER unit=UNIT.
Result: value=3 unit=cm
